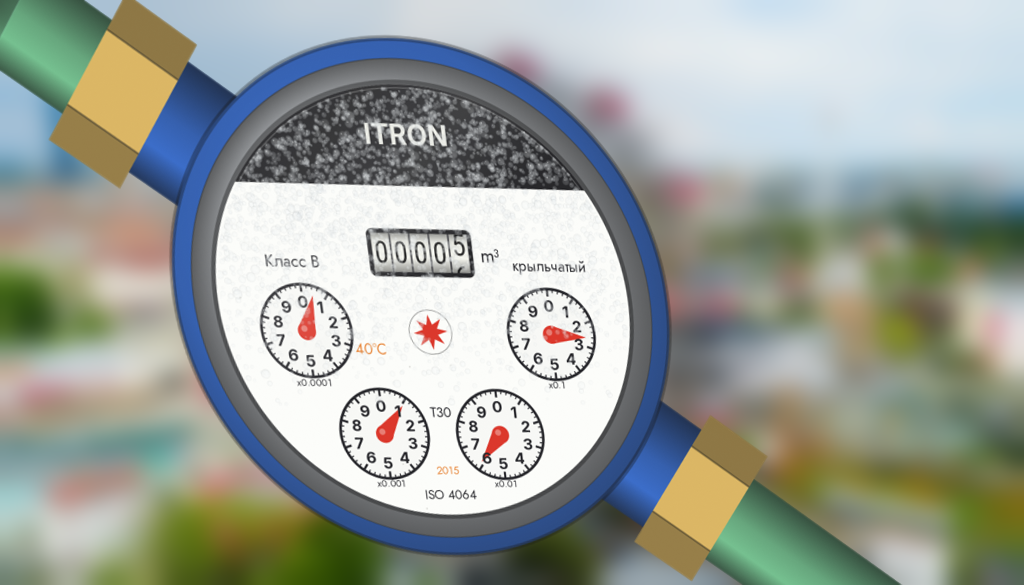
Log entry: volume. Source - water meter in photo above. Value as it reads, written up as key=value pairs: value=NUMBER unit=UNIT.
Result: value=5.2610 unit=m³
